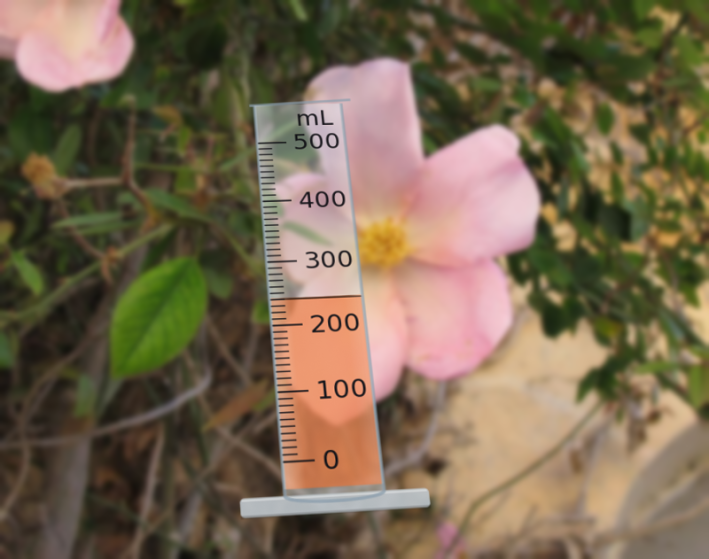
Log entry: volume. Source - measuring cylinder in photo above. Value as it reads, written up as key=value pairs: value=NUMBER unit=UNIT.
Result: value=240 unit=mL
